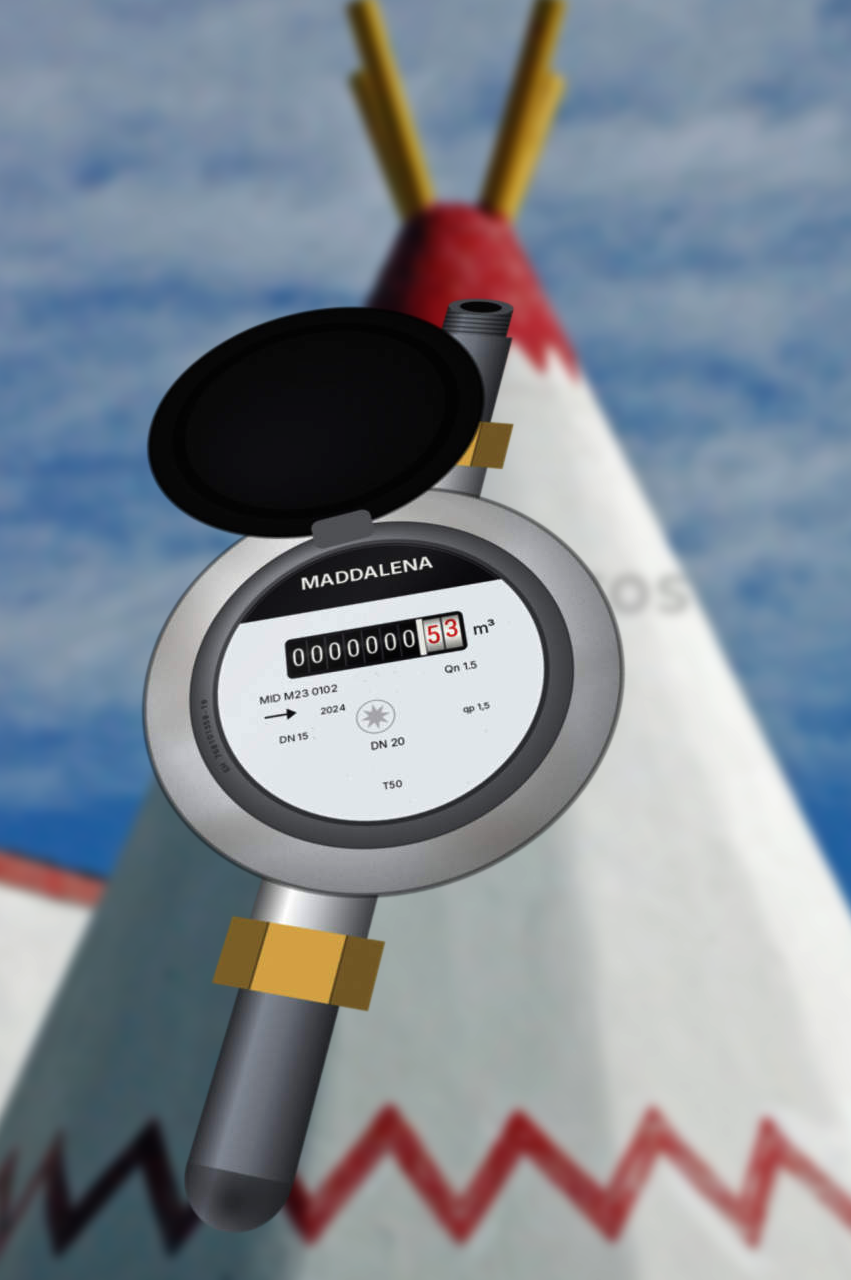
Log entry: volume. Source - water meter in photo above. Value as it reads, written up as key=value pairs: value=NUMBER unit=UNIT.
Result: value=0.53 unit=m³
